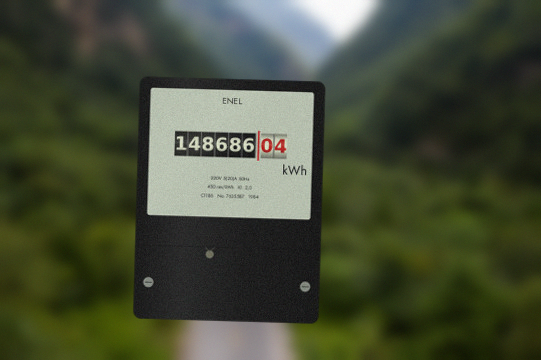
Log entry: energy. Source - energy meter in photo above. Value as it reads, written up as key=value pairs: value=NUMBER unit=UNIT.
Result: value=148686.04 unit=kWh
